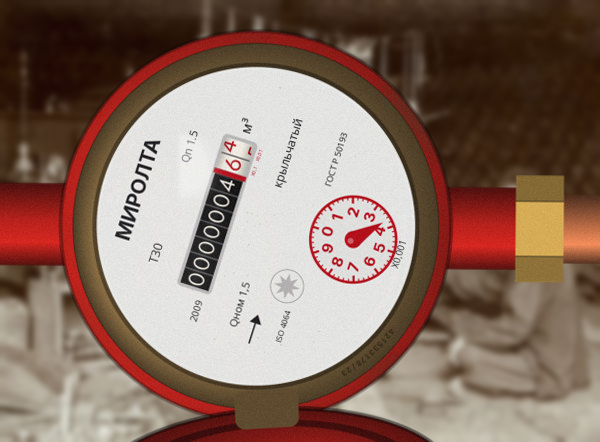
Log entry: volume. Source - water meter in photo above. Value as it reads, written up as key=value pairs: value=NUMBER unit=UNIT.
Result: value=4.643 unit=m³
